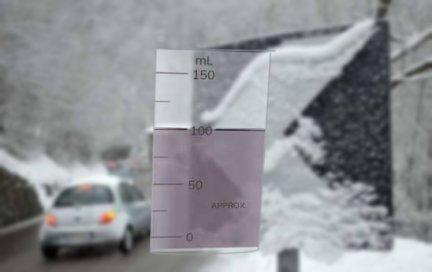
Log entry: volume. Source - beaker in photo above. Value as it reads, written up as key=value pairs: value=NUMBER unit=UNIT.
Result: value=100 unit=mL
